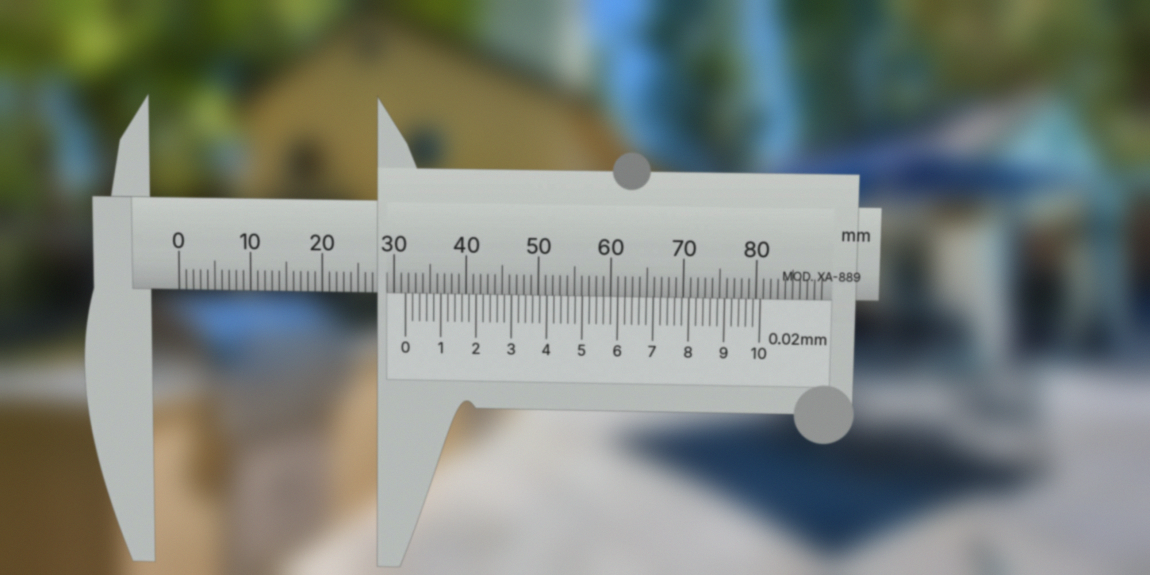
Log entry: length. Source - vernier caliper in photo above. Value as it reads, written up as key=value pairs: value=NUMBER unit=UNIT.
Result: value=31.6 unit=mm
